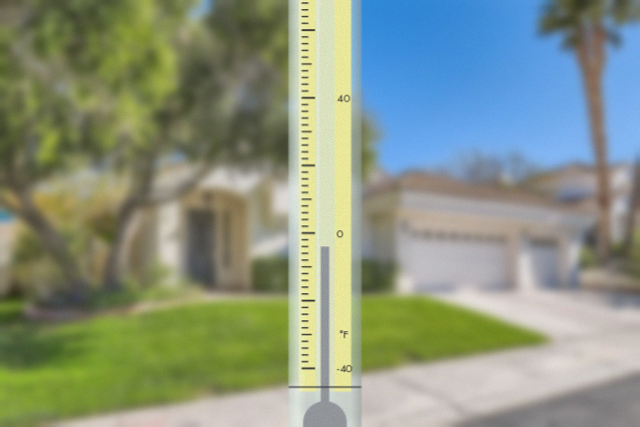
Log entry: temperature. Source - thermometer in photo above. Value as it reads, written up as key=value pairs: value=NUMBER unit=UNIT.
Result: value=-4 unit=°F
